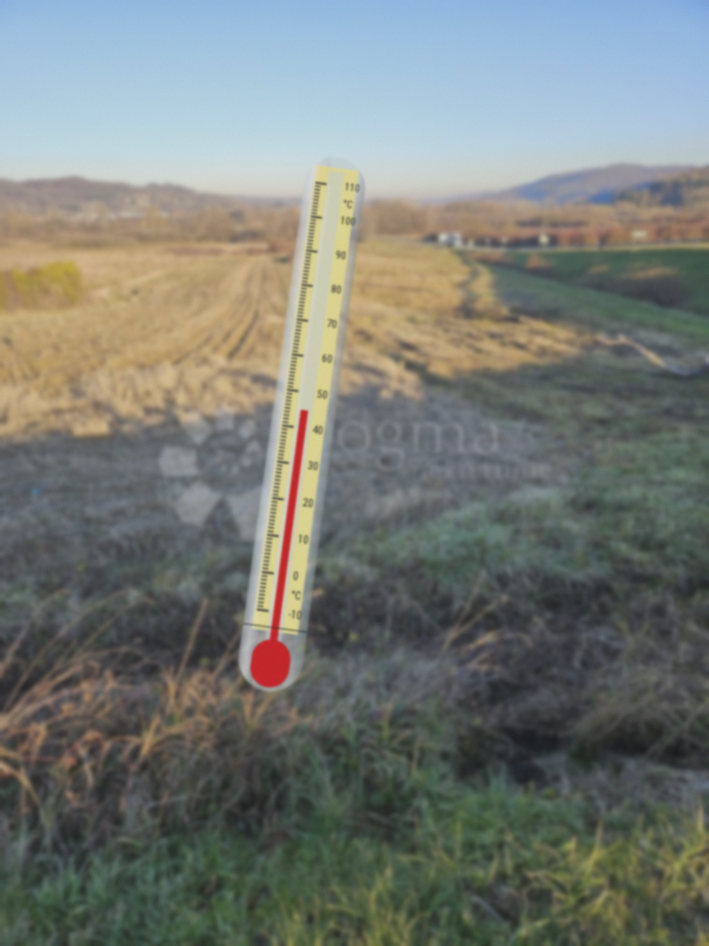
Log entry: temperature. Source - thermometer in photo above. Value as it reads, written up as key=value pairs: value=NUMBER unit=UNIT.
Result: value=45 unit=°C
